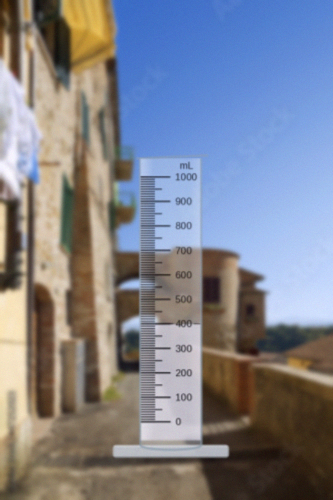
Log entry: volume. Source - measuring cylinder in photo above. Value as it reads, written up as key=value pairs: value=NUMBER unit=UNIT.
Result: value=400 unit=mL
